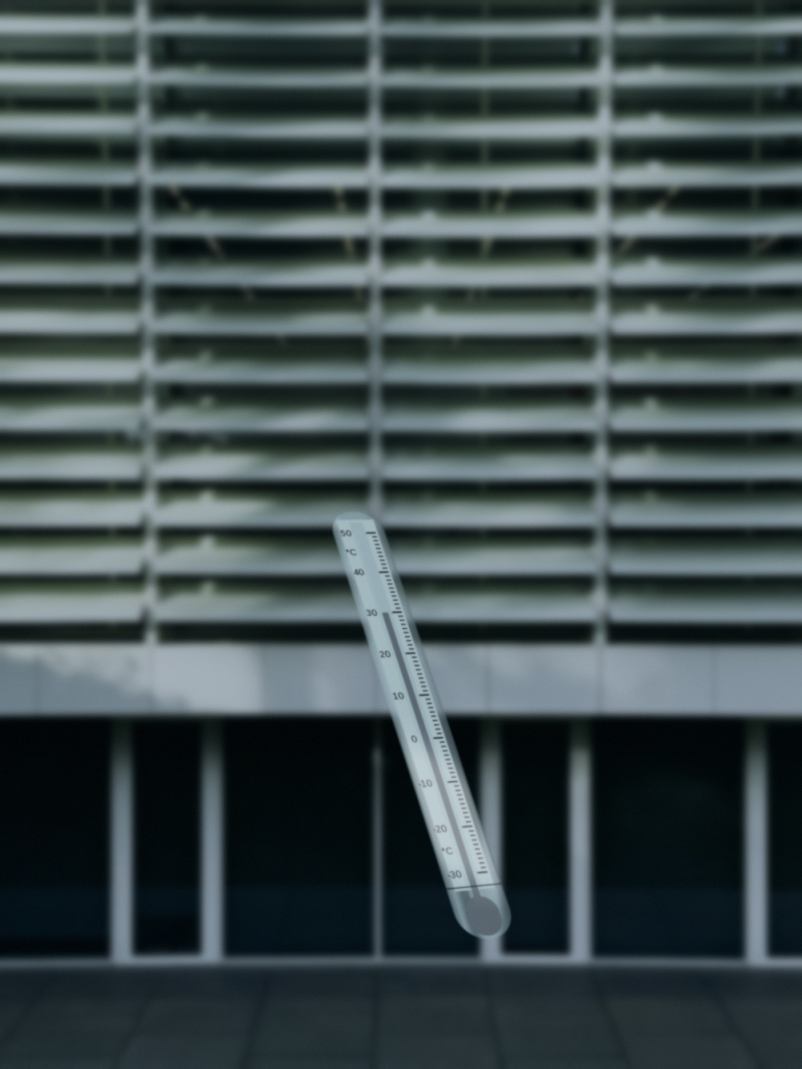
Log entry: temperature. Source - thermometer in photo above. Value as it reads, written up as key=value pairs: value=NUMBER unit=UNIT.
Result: value=30 unit=°C
